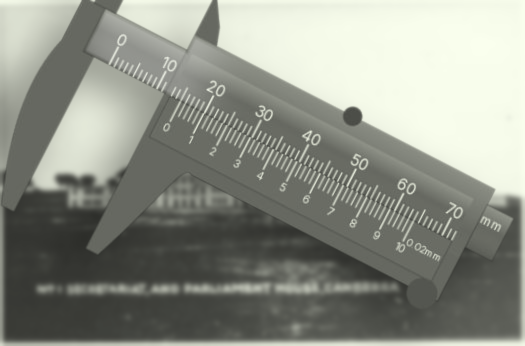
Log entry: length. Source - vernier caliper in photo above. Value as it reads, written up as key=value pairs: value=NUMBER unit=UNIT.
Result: value=15.0 unit=mm
